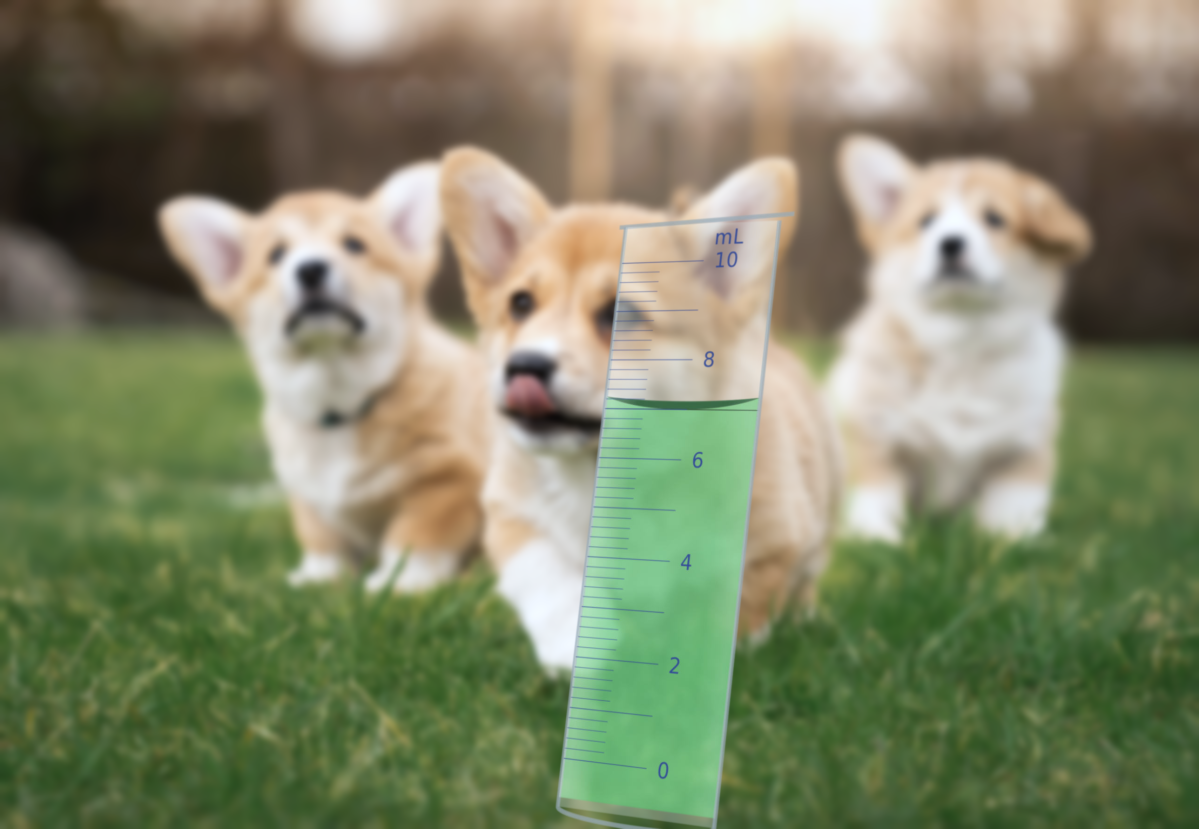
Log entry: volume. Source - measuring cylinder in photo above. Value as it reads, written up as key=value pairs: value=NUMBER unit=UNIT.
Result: value=7 unit=mL
